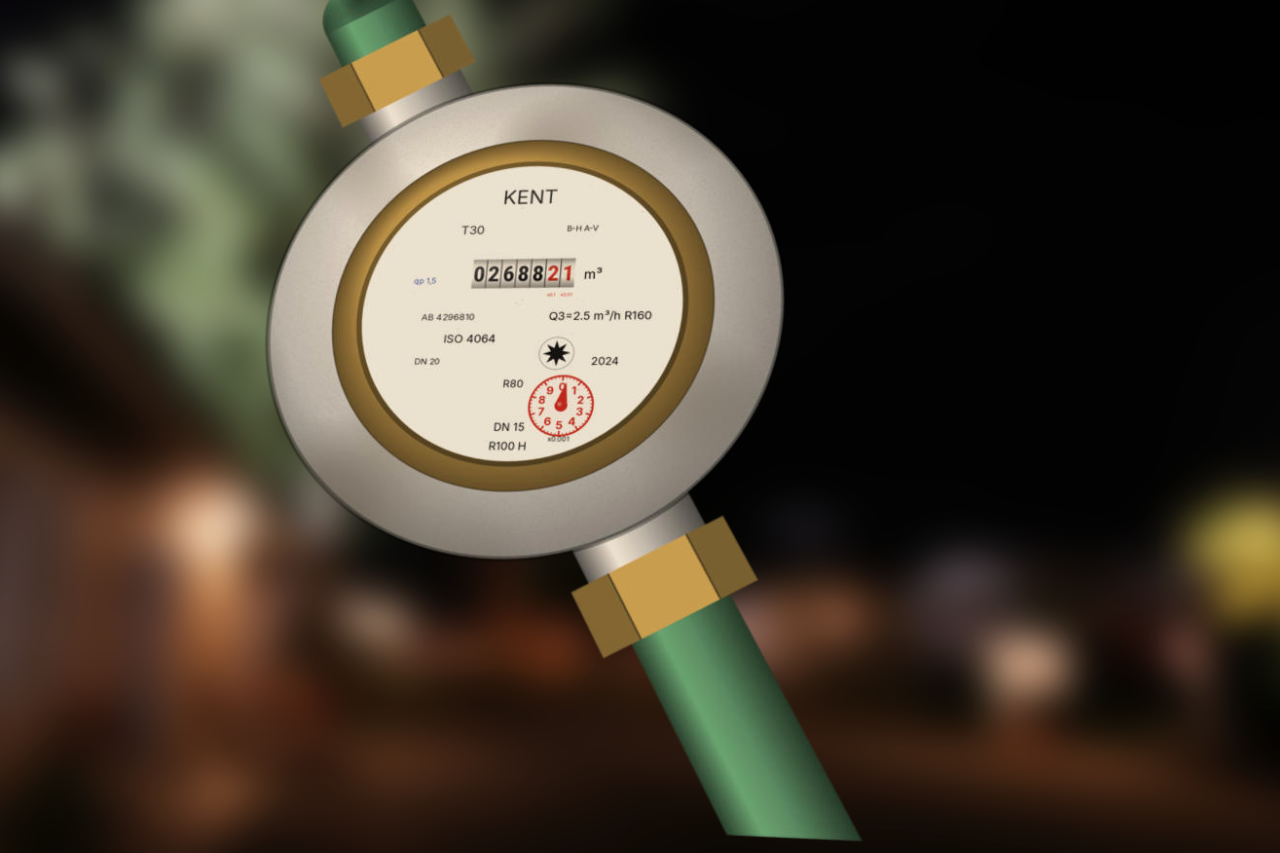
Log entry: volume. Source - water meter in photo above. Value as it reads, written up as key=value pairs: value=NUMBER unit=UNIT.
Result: value=2688.210 unit=m³
